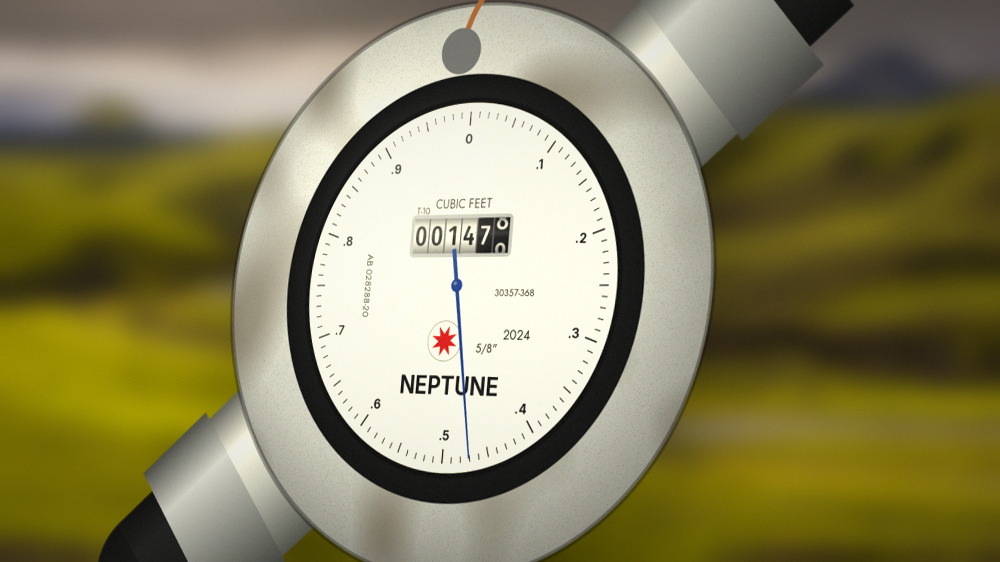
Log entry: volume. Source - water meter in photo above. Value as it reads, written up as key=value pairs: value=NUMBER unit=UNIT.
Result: value=1478.47 unit=ft³
